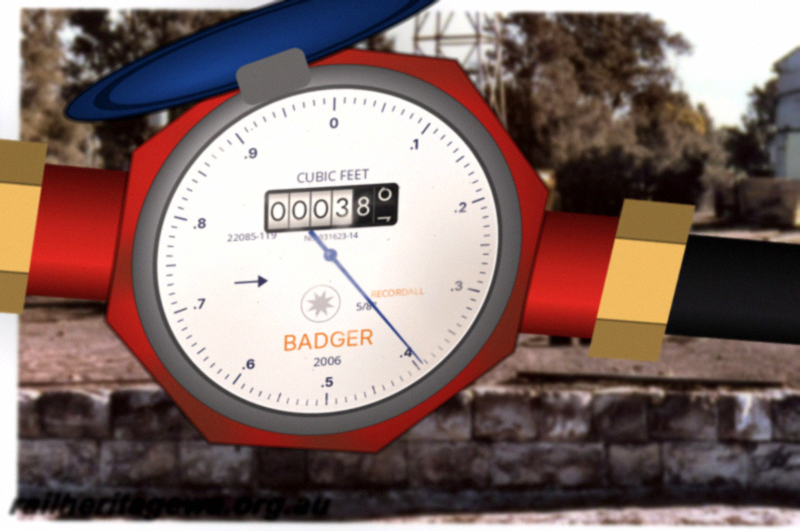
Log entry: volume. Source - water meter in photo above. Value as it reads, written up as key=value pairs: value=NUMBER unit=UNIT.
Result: value=386.39 unit=ft³
